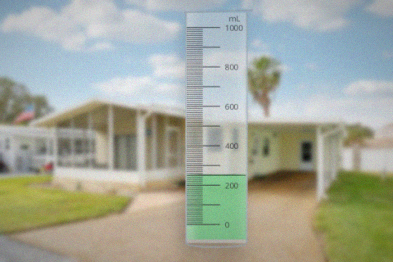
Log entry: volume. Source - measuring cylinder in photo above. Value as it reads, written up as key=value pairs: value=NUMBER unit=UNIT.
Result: value=250 unit=mL
